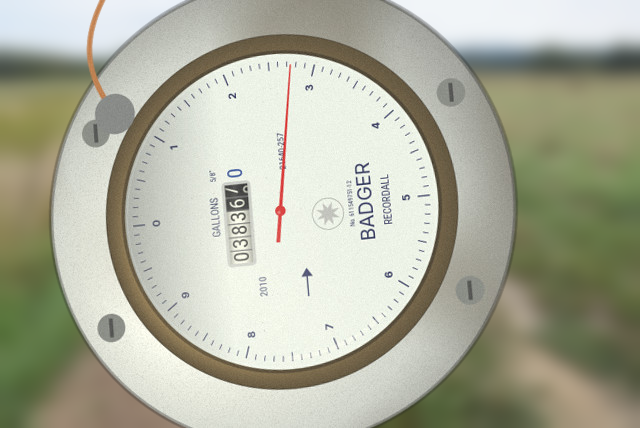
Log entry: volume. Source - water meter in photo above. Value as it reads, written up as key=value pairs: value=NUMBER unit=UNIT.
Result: value=383672.7 unit=gal
